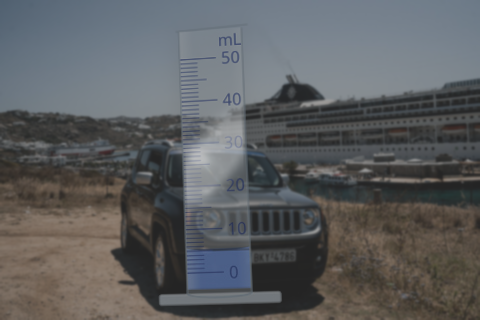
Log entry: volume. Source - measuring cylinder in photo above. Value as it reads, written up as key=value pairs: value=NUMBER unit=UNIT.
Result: value=5 unit=mL
